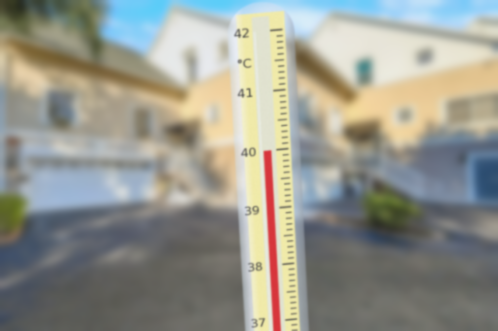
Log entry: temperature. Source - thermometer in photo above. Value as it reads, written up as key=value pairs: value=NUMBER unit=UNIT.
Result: value=40 unit=°C
